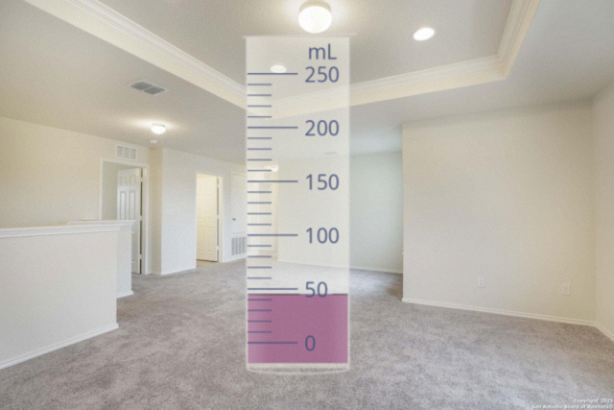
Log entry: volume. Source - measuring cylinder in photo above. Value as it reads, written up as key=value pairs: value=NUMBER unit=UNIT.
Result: value=45 unit=mL
